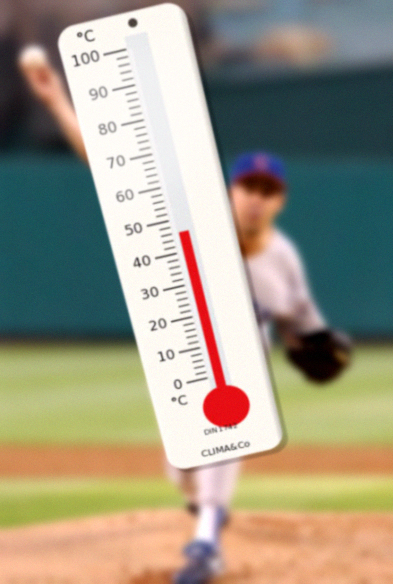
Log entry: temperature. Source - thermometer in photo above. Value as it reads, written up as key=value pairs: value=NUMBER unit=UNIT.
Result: value=46 unit=°C
